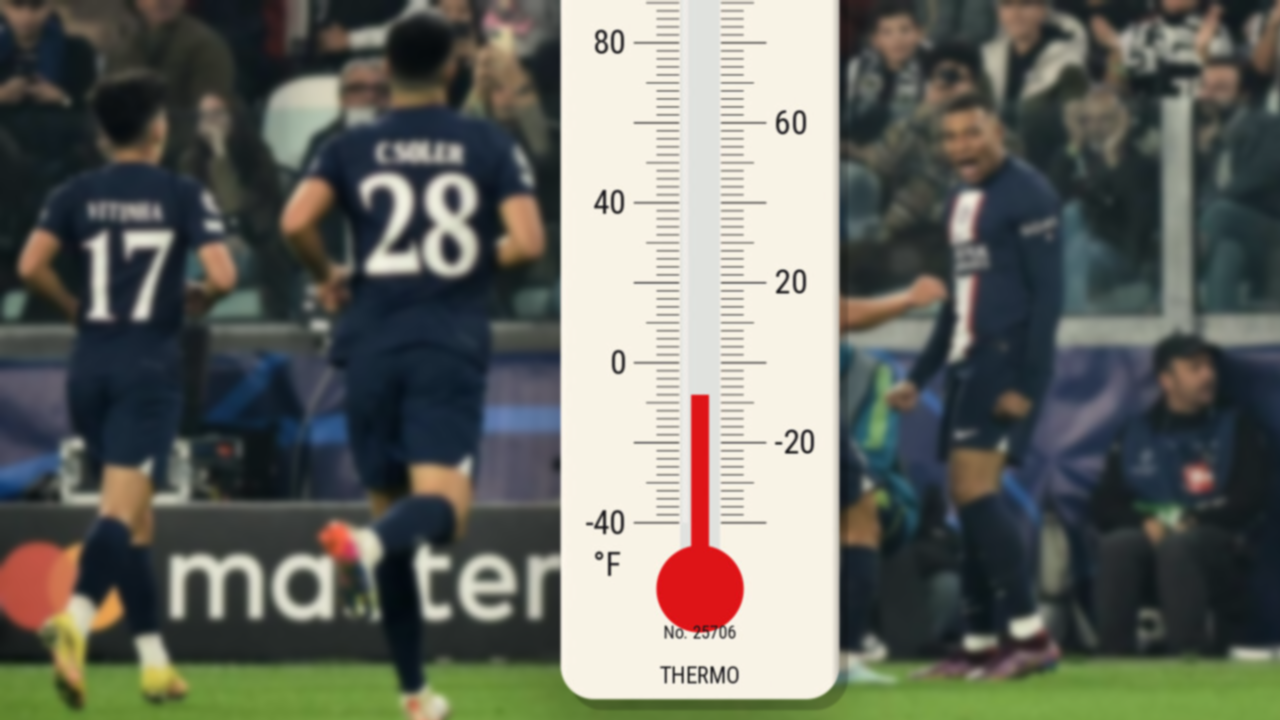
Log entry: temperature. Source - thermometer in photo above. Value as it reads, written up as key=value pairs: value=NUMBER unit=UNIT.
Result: value=-8 unit=°F
